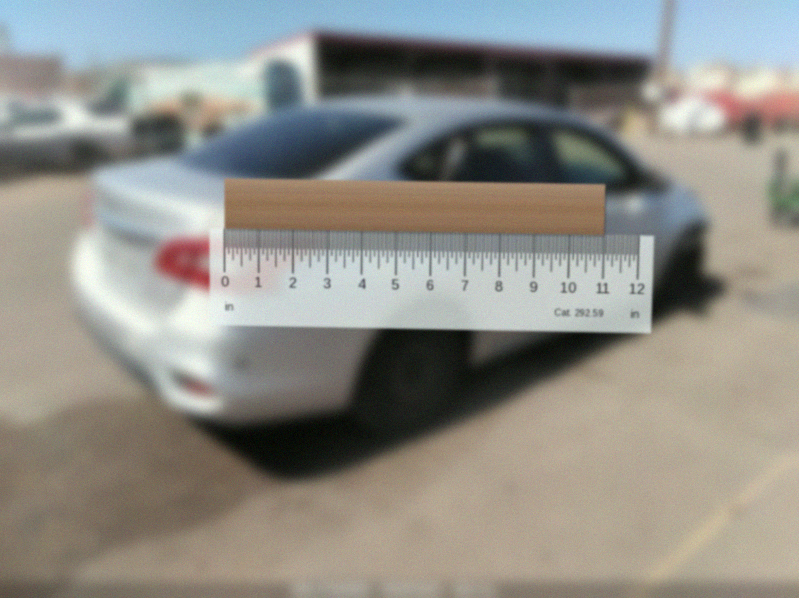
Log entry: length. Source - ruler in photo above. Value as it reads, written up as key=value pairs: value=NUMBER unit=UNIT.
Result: value=11 unit=in
